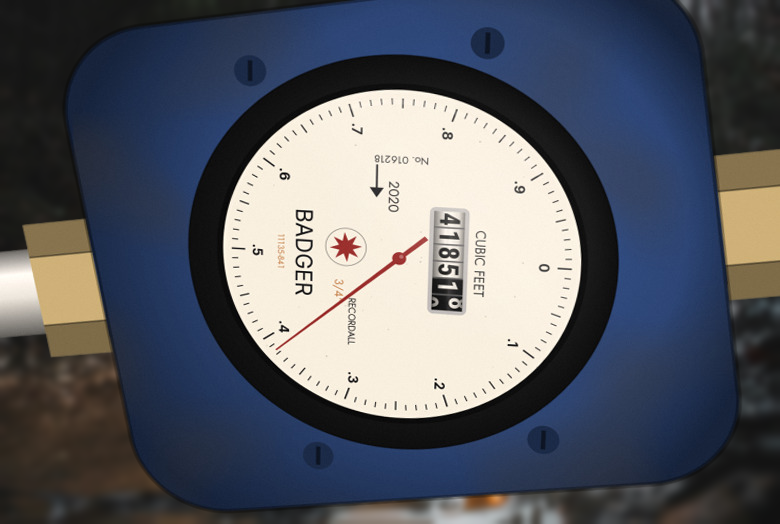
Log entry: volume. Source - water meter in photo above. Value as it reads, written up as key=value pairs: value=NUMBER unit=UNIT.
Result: value=418518.38 unit=ft³
